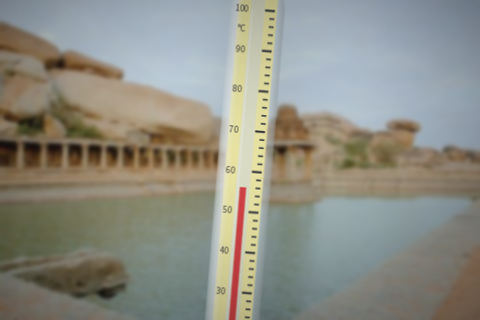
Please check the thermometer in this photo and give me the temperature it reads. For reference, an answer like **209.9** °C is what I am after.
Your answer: **56** °C
